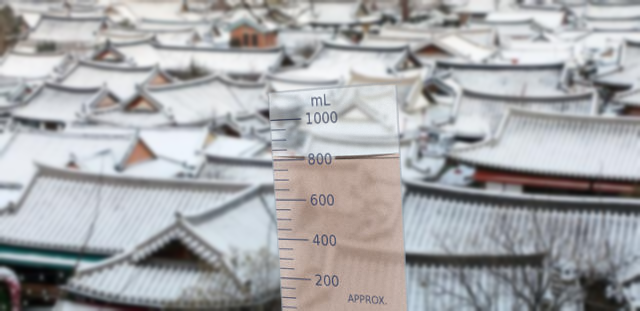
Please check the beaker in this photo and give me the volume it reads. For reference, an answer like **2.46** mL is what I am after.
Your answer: **800** mL
